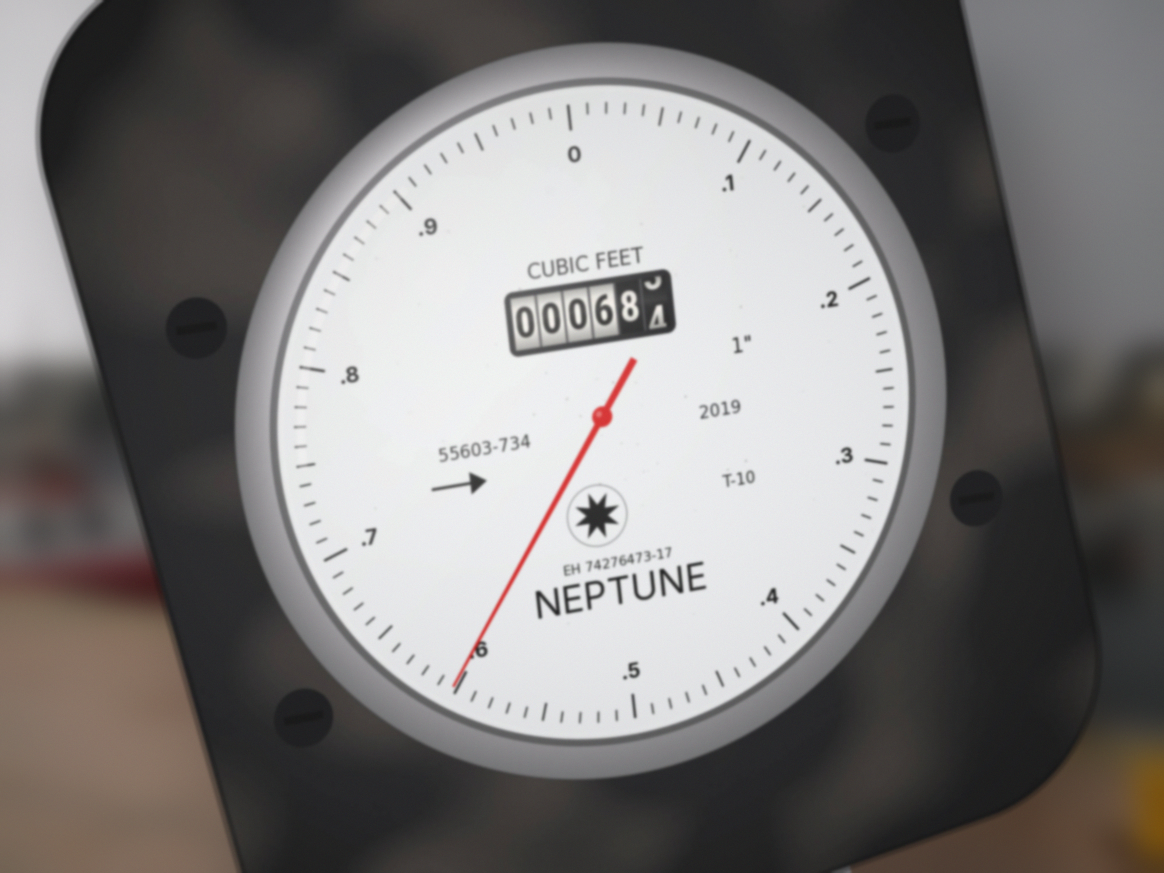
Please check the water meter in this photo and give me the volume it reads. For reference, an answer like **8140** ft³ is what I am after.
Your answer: **683.60** ft³
